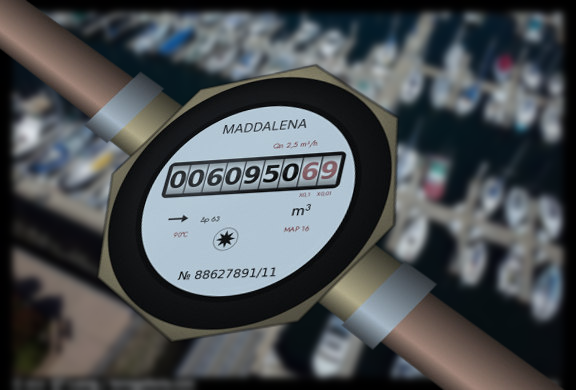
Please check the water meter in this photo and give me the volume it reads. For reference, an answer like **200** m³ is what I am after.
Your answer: **60950.69** m³
